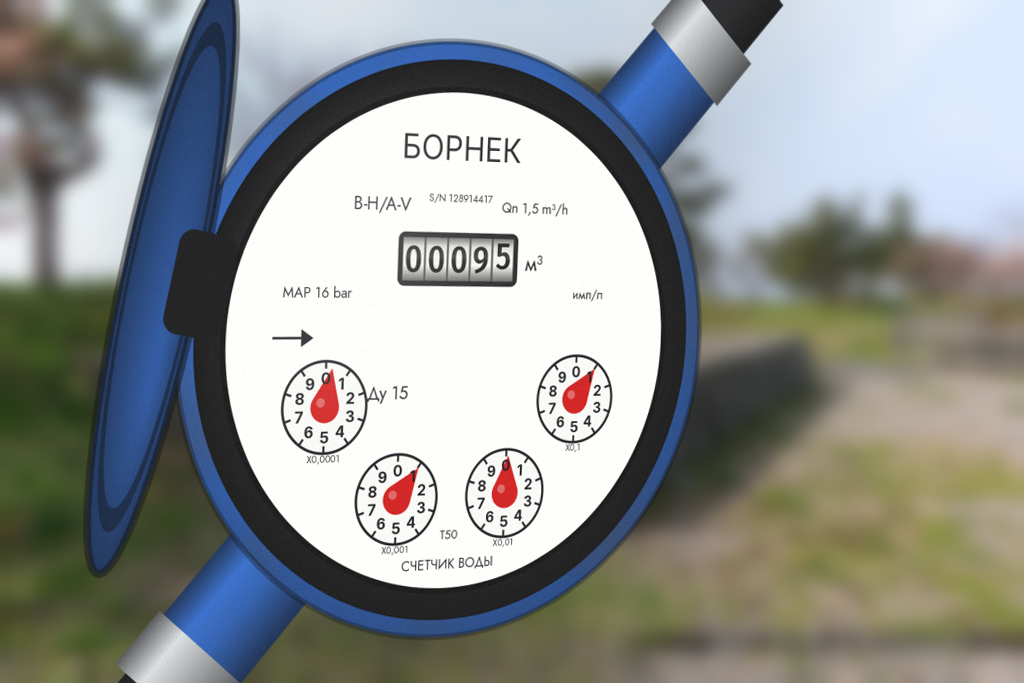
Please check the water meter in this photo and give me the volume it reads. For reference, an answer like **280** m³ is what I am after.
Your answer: **95.1010** m³
